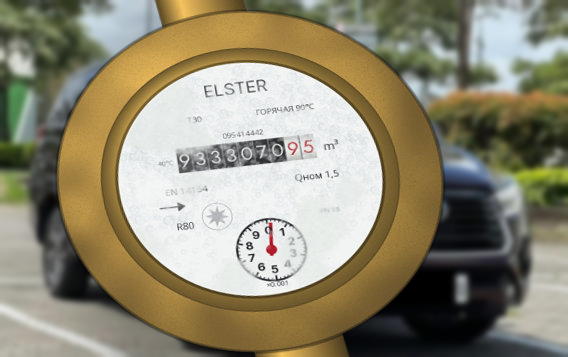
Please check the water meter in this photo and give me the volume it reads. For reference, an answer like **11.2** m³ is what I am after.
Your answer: **9333070.950** m³
